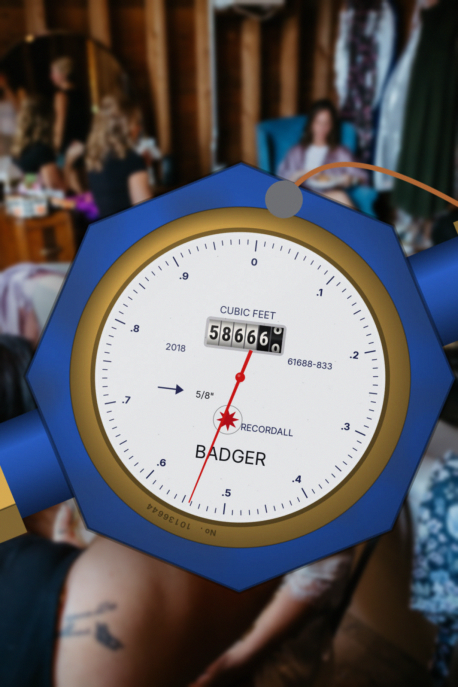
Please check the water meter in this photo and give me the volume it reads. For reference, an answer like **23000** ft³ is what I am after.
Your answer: **586668.54** ft³
